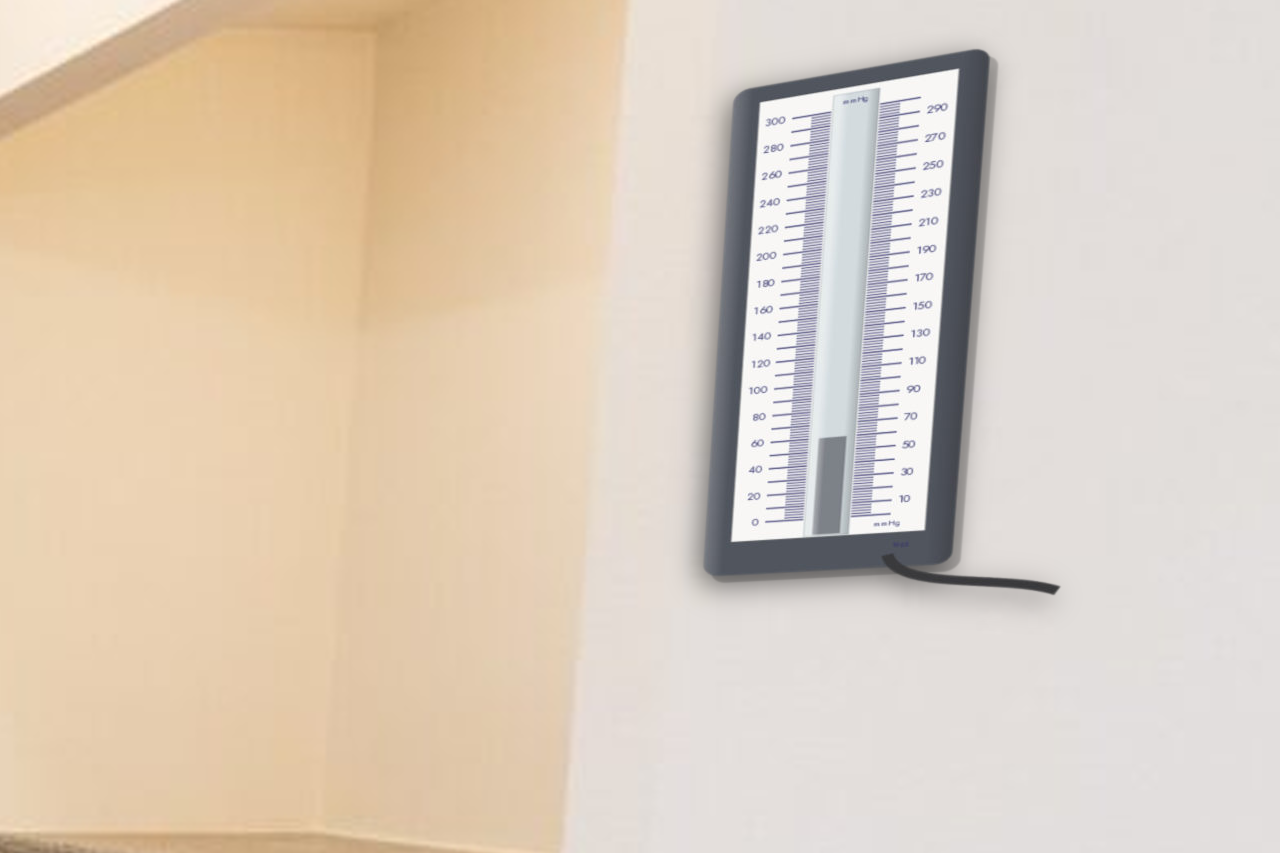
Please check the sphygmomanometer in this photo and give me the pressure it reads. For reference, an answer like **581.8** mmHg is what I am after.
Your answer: **60** mmHg
